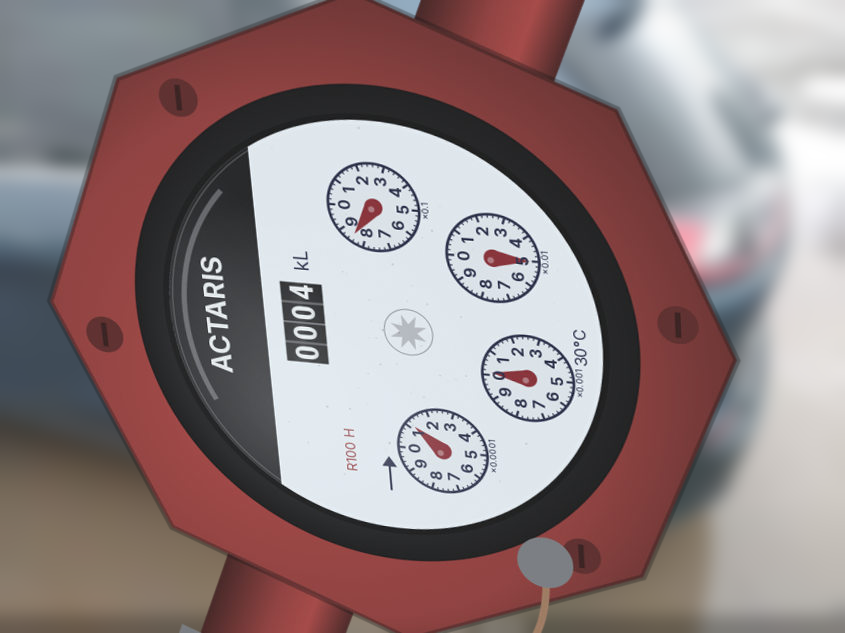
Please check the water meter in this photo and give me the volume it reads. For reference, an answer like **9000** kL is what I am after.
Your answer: **4.8501** kL
